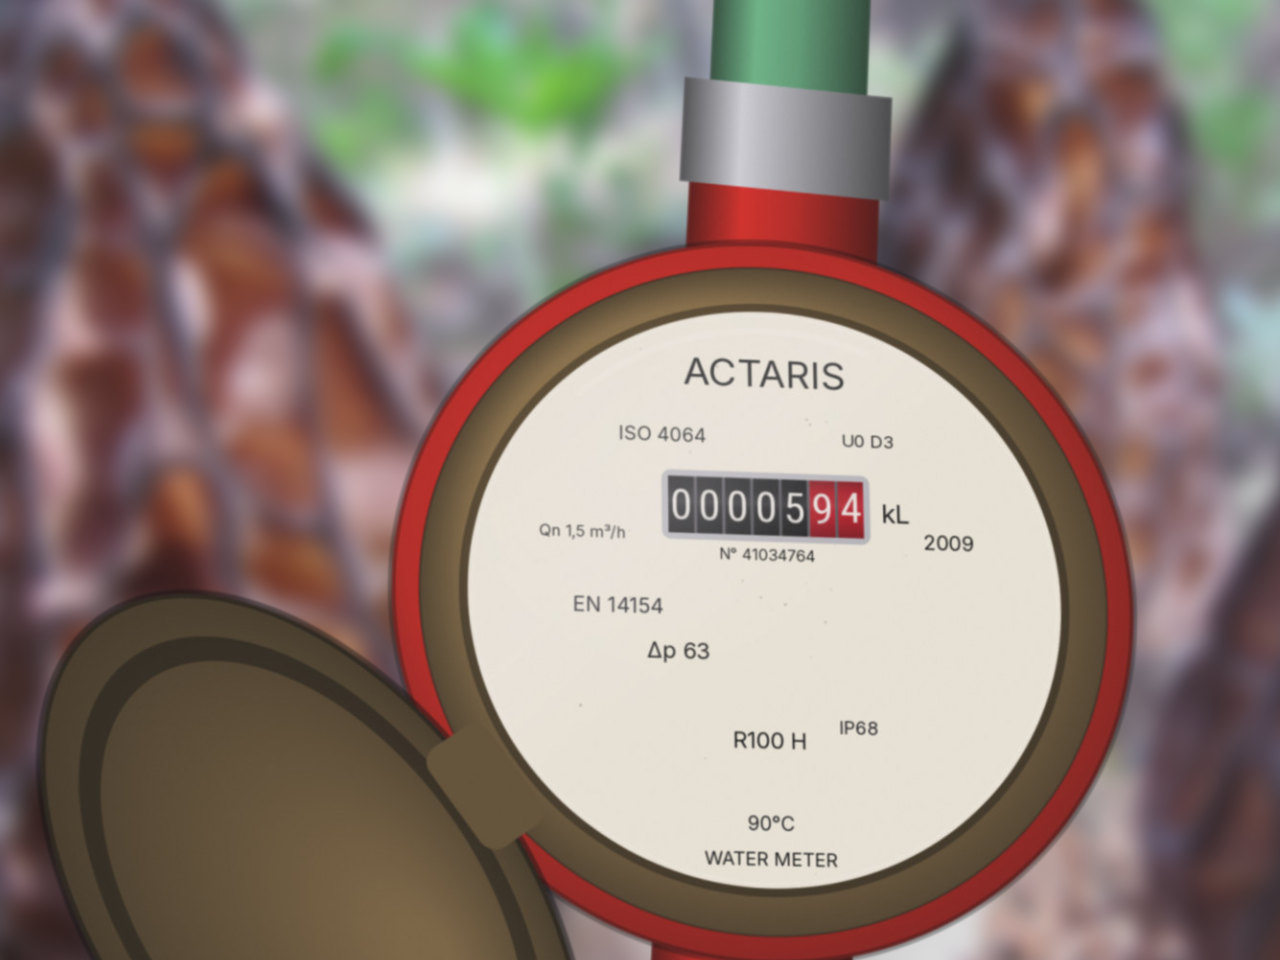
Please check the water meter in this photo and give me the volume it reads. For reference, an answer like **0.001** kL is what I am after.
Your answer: **5.94** kL
